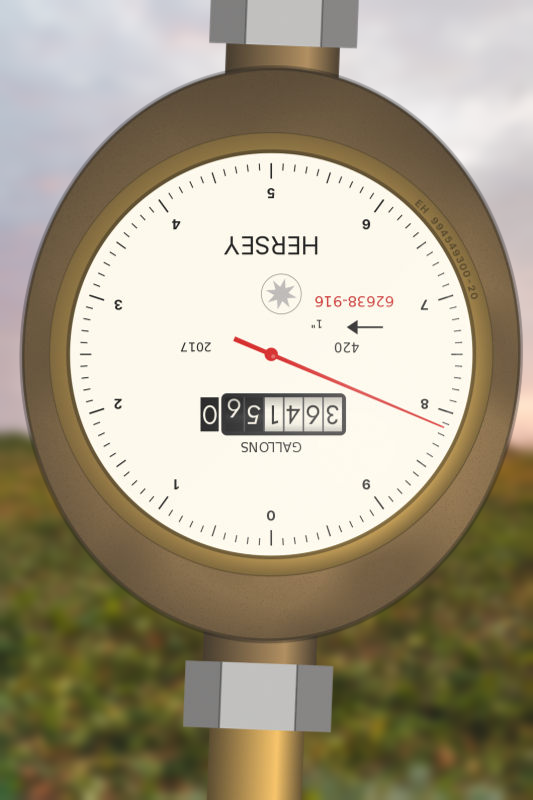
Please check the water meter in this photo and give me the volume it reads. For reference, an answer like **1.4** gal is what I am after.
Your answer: **3641558.1** gal
